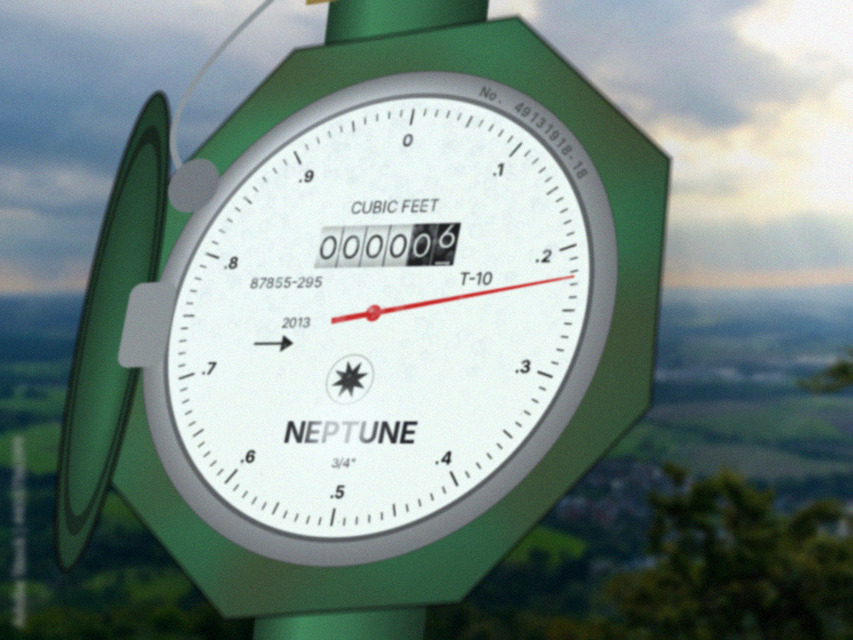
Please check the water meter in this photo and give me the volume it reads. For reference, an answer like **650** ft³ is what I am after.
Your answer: **6.22** ft³
